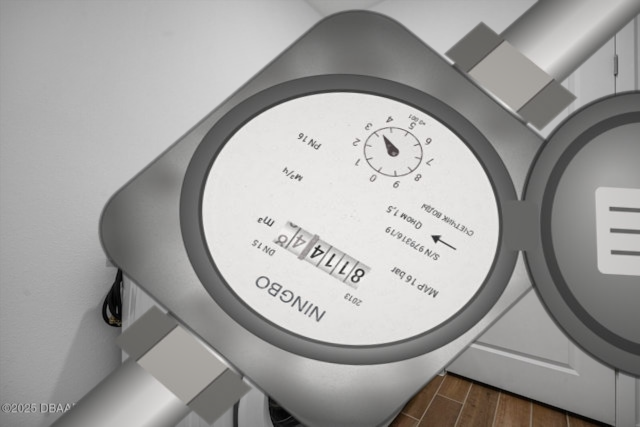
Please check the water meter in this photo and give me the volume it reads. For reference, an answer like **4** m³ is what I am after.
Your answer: **8114.483** m³
